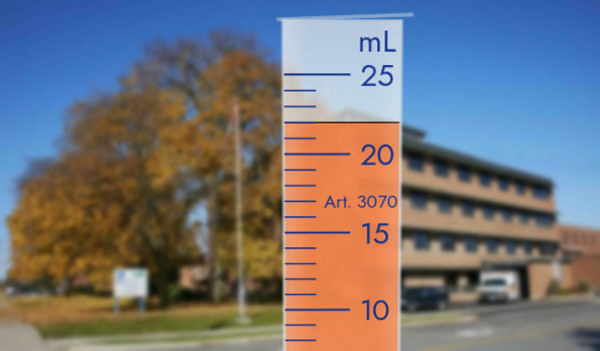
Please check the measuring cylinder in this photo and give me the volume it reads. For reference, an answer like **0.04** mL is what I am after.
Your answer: **22** mL
